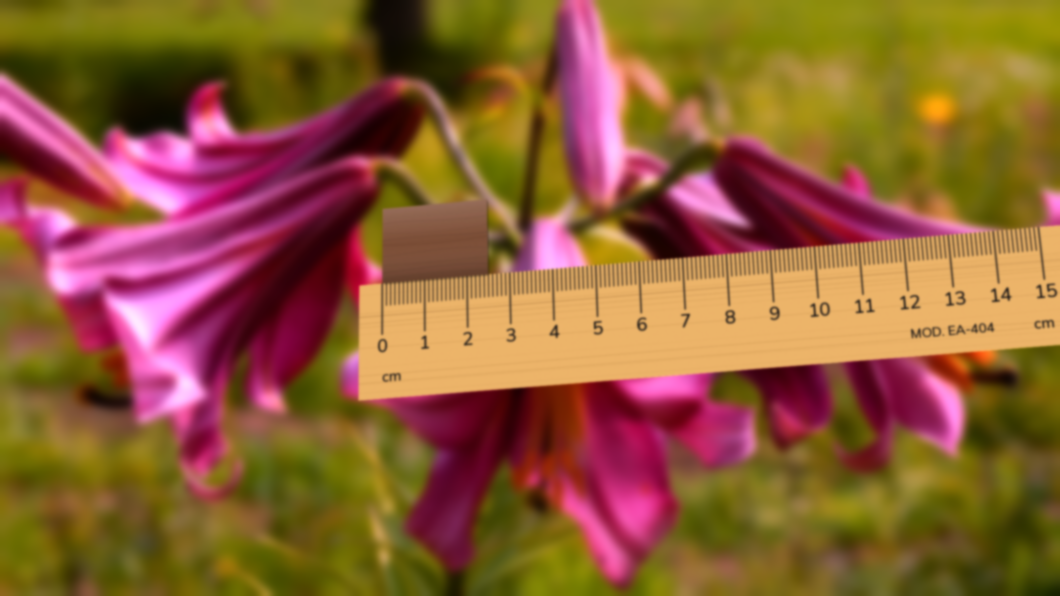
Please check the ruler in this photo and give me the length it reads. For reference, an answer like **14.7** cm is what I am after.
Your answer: **2.5** cm
